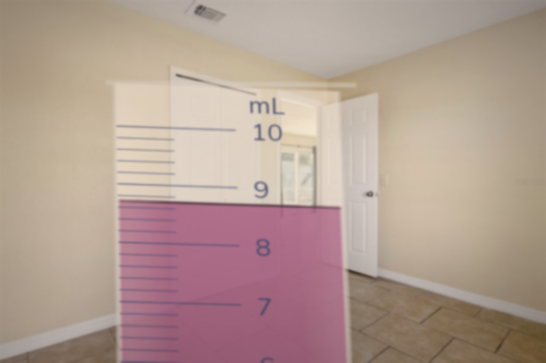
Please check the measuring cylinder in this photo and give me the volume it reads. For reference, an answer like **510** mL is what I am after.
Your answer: **8.7** mL
